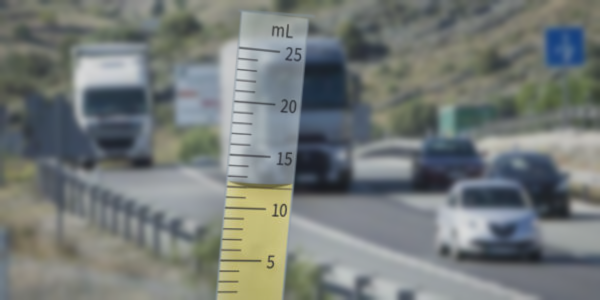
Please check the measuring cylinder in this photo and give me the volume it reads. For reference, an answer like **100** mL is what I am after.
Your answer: **12** mL
